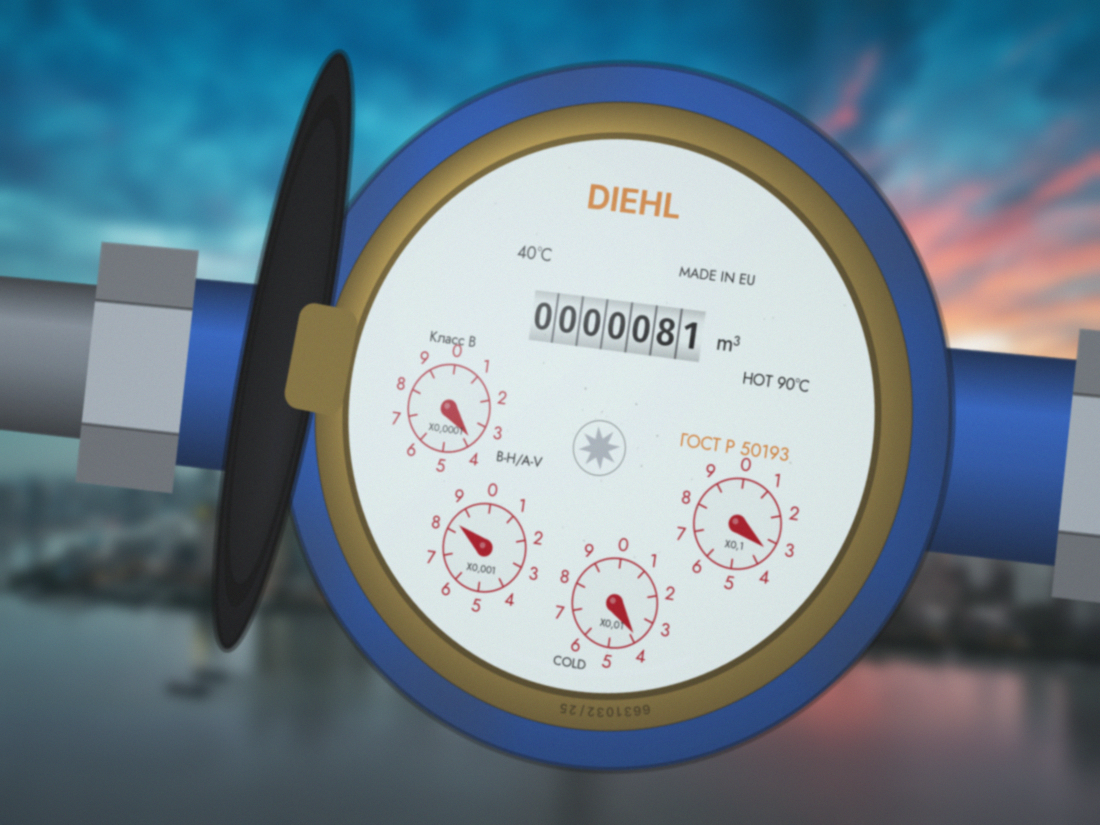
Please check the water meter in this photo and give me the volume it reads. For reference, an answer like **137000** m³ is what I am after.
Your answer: **81.3383** m³
